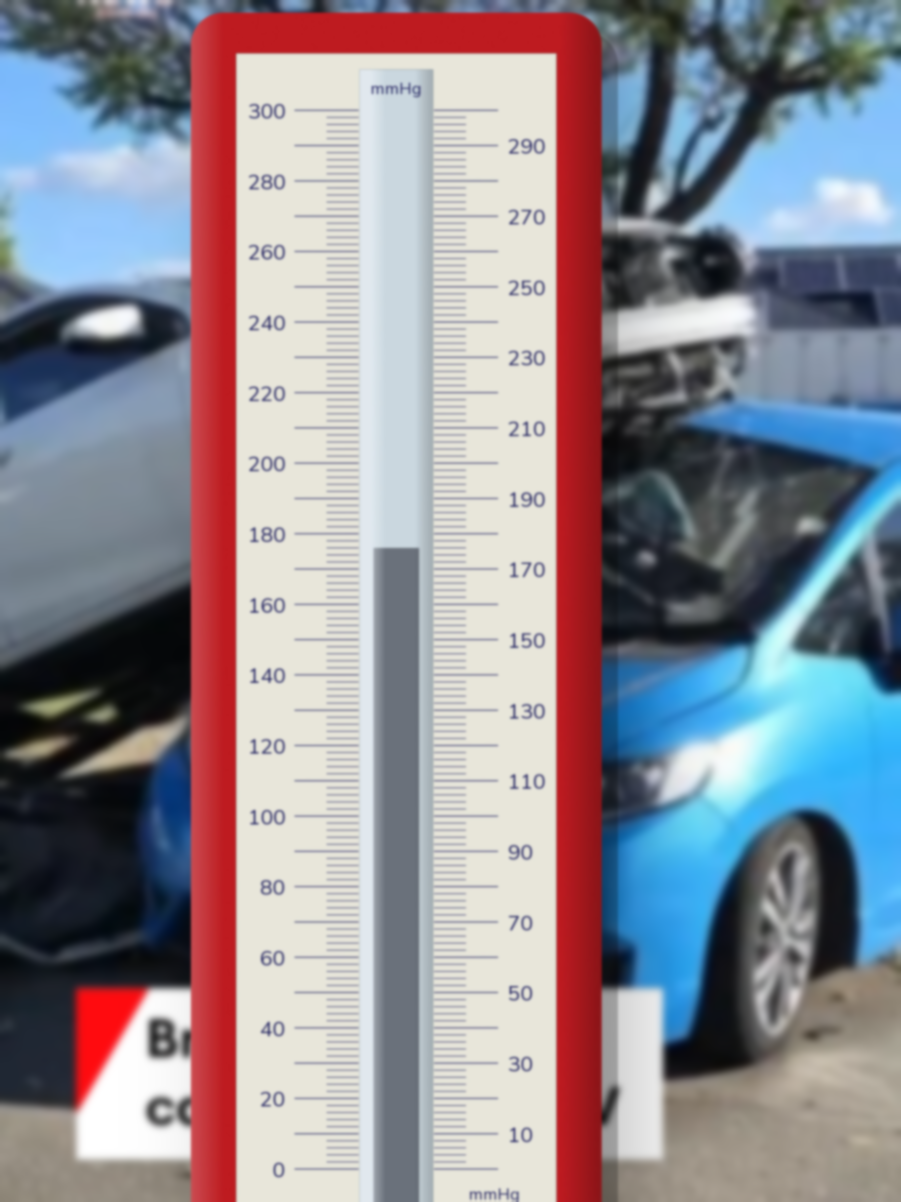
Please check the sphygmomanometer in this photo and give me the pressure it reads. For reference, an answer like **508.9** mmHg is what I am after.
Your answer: **176** mmHg
